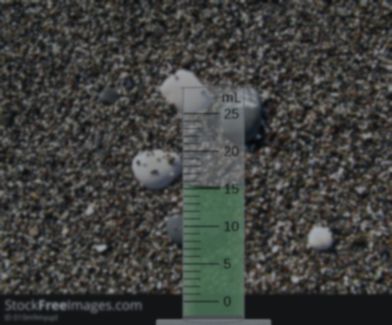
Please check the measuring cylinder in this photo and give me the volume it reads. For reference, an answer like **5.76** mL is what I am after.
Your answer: **15** mL
